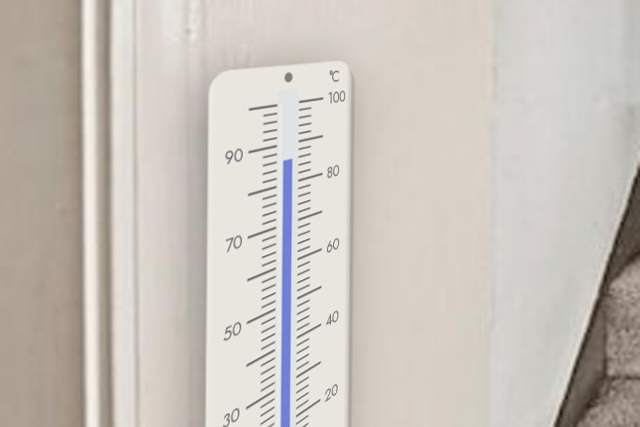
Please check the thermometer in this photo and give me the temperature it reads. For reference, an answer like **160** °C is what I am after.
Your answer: **86** °C
